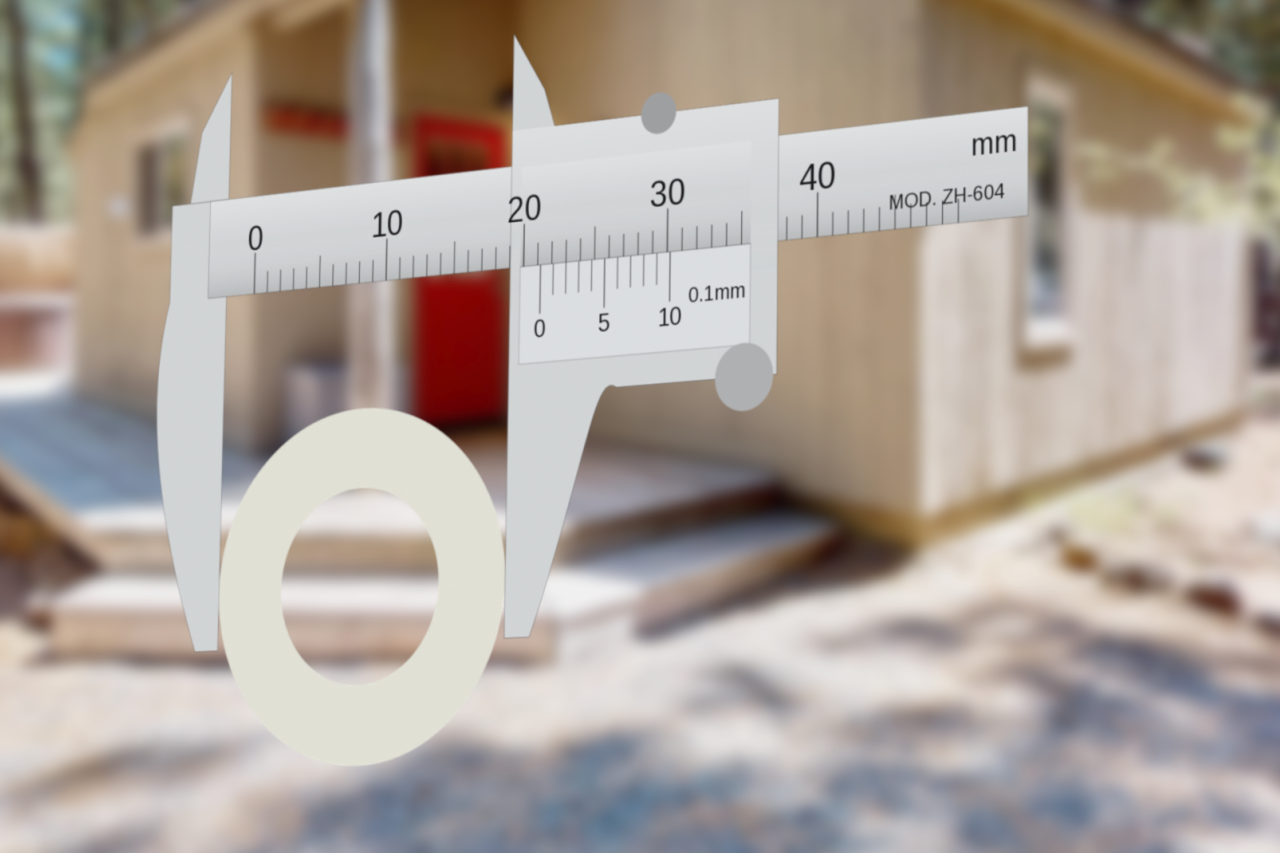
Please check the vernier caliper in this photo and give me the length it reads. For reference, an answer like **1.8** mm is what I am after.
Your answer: **21.2** mm
